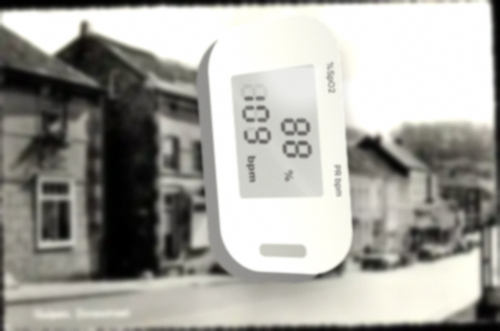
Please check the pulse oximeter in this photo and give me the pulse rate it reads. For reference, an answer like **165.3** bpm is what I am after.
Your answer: **109** bpm
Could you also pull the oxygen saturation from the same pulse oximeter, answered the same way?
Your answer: **88** %
